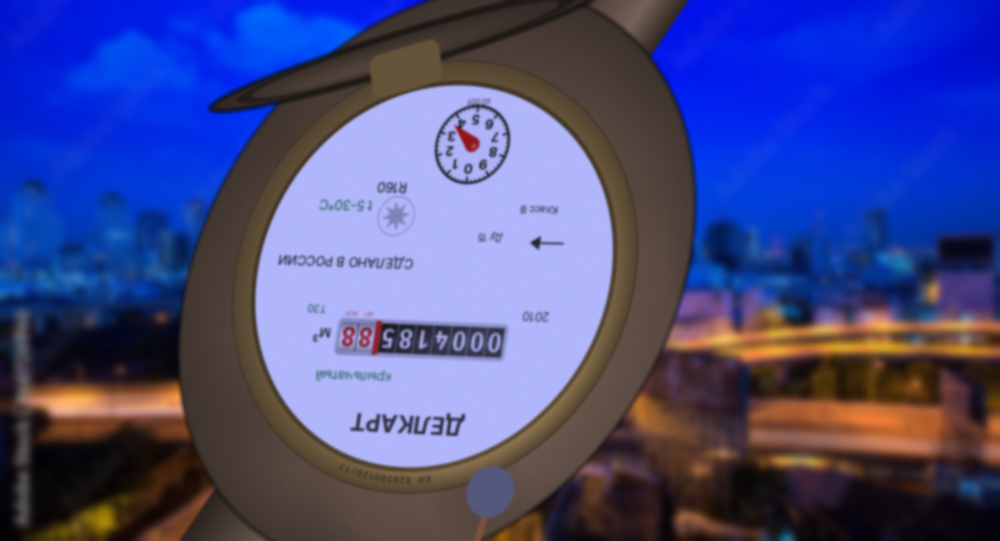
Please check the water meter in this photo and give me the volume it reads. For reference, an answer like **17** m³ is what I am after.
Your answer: **4185.883** m³
